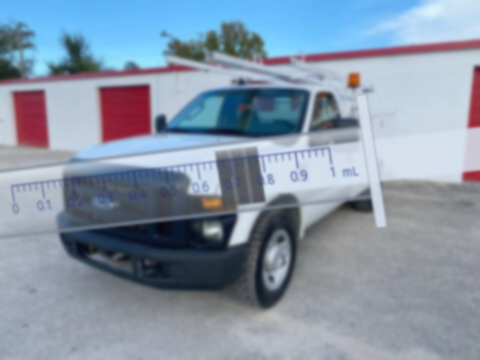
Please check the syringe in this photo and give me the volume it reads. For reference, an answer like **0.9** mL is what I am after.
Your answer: **0.66** mL
